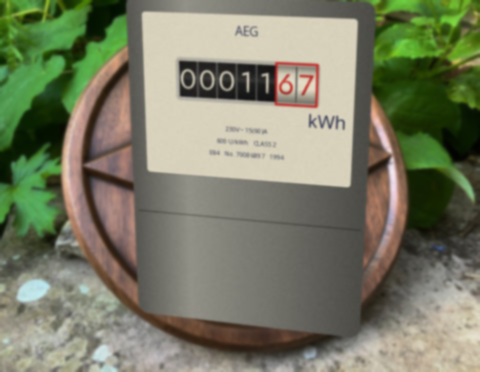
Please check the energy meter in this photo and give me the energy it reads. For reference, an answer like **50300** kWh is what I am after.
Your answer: **11.67** kWh
